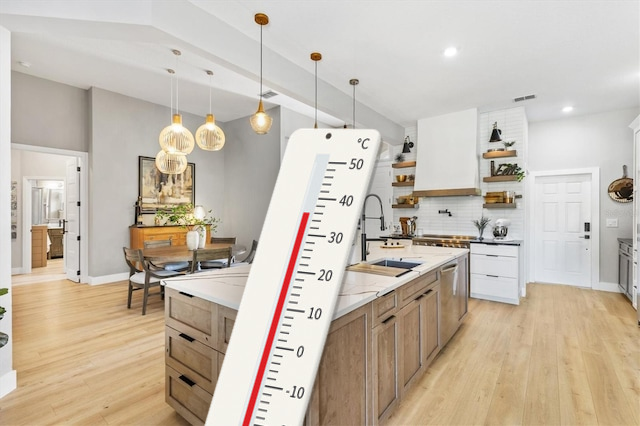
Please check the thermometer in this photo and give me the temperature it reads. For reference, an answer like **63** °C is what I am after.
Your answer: **36** °C
